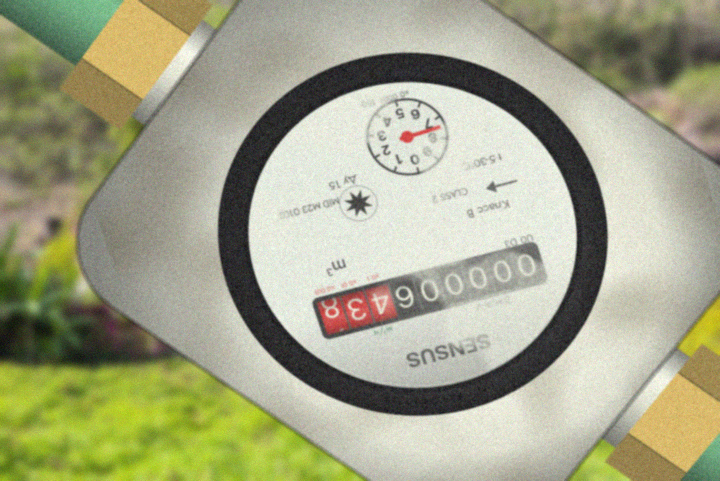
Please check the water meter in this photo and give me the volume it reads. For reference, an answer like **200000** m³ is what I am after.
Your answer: **6.4377** m³
